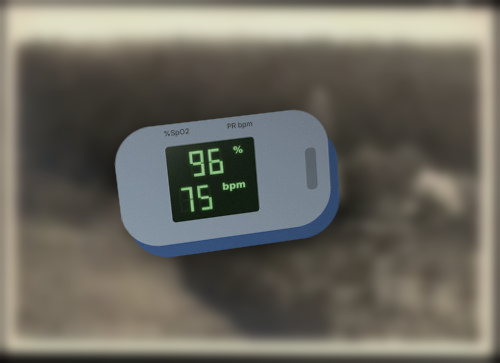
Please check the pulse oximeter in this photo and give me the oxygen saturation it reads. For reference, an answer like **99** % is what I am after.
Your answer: **96** %
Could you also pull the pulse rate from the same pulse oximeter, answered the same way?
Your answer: **75** bpm
